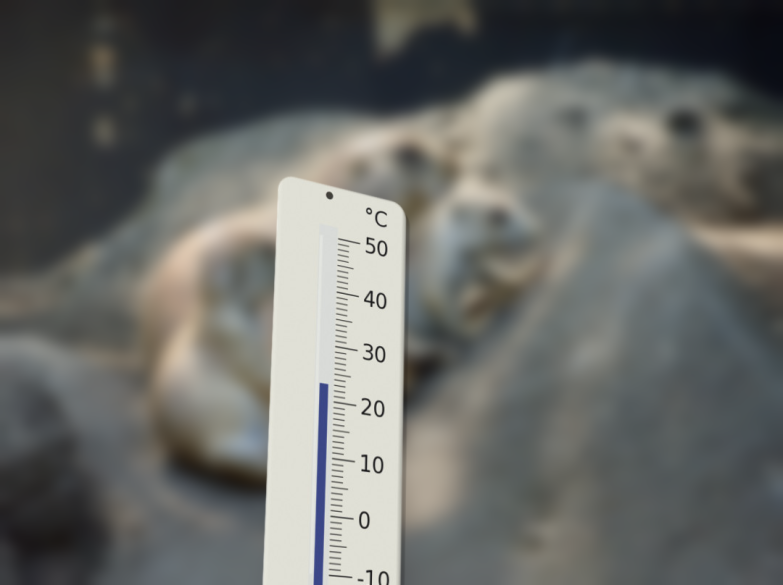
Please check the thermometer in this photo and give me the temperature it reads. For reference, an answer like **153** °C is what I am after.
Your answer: **23** °C
